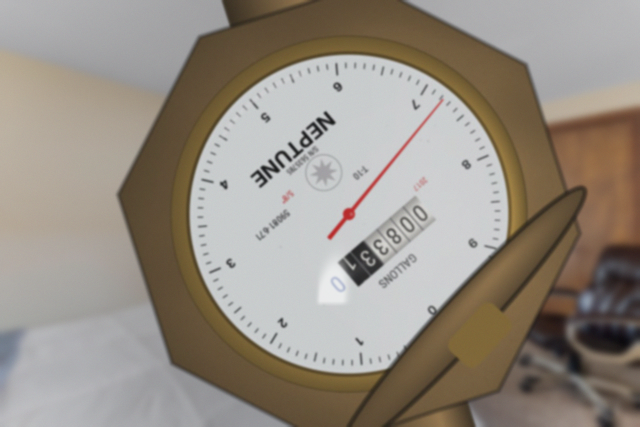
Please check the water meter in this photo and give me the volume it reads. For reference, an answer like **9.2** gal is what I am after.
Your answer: **83307.2** gal
